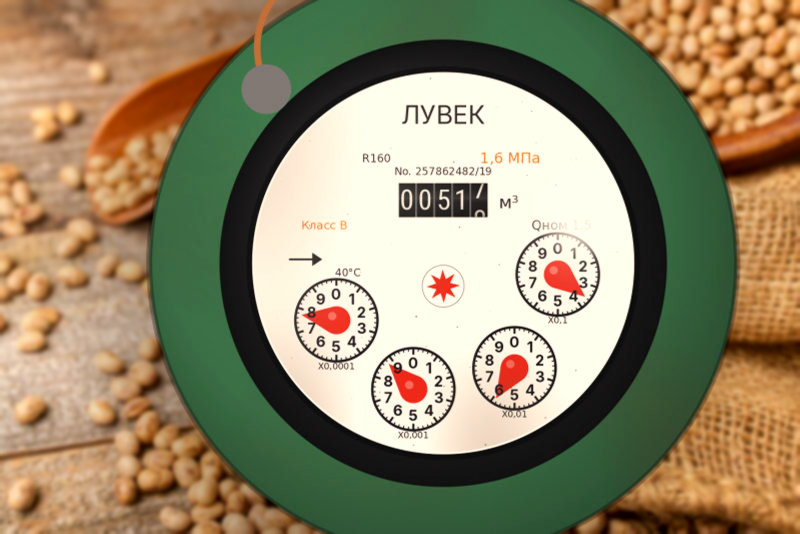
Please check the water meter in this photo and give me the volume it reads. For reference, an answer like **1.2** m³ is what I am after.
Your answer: **517.3587** m³
